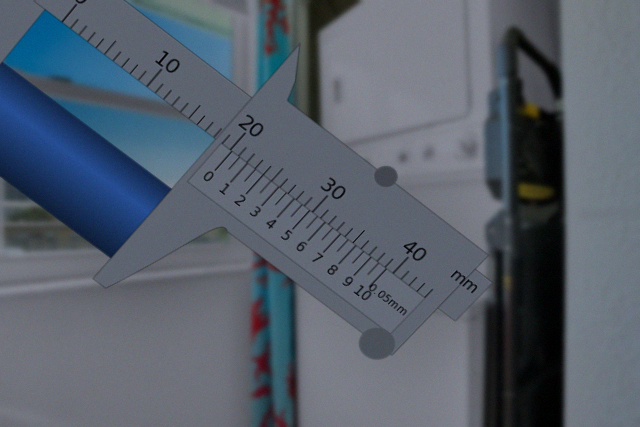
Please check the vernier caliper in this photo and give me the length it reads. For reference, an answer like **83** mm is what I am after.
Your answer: **20.2** mm
